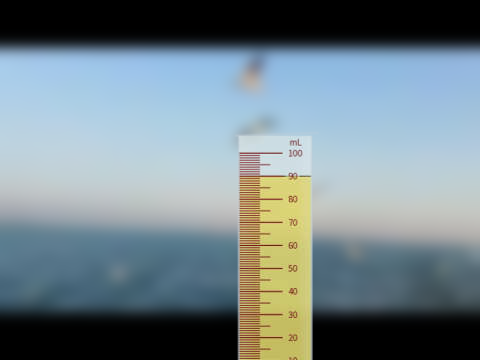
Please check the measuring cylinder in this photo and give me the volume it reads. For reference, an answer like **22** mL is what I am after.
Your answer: **90** mL
